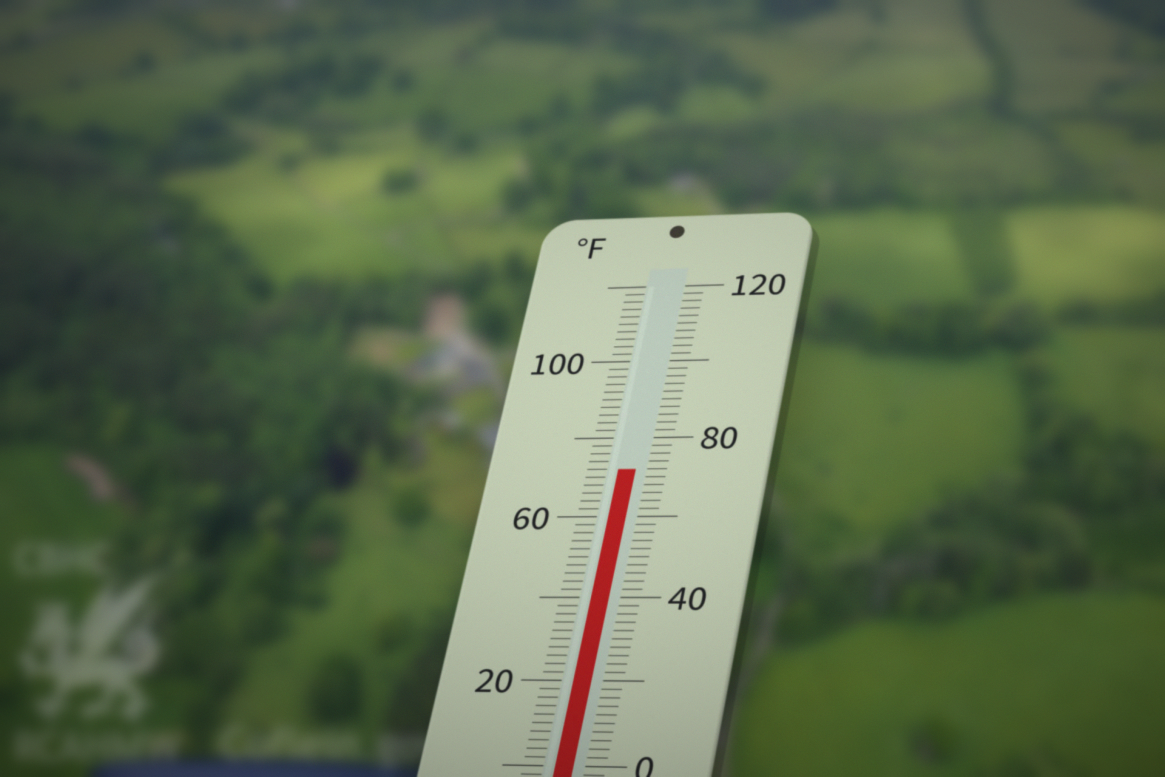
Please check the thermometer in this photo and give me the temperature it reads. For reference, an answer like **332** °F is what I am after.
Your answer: **72** °F
